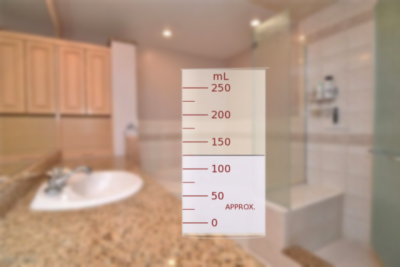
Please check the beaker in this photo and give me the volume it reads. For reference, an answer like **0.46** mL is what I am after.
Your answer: **125** mL
